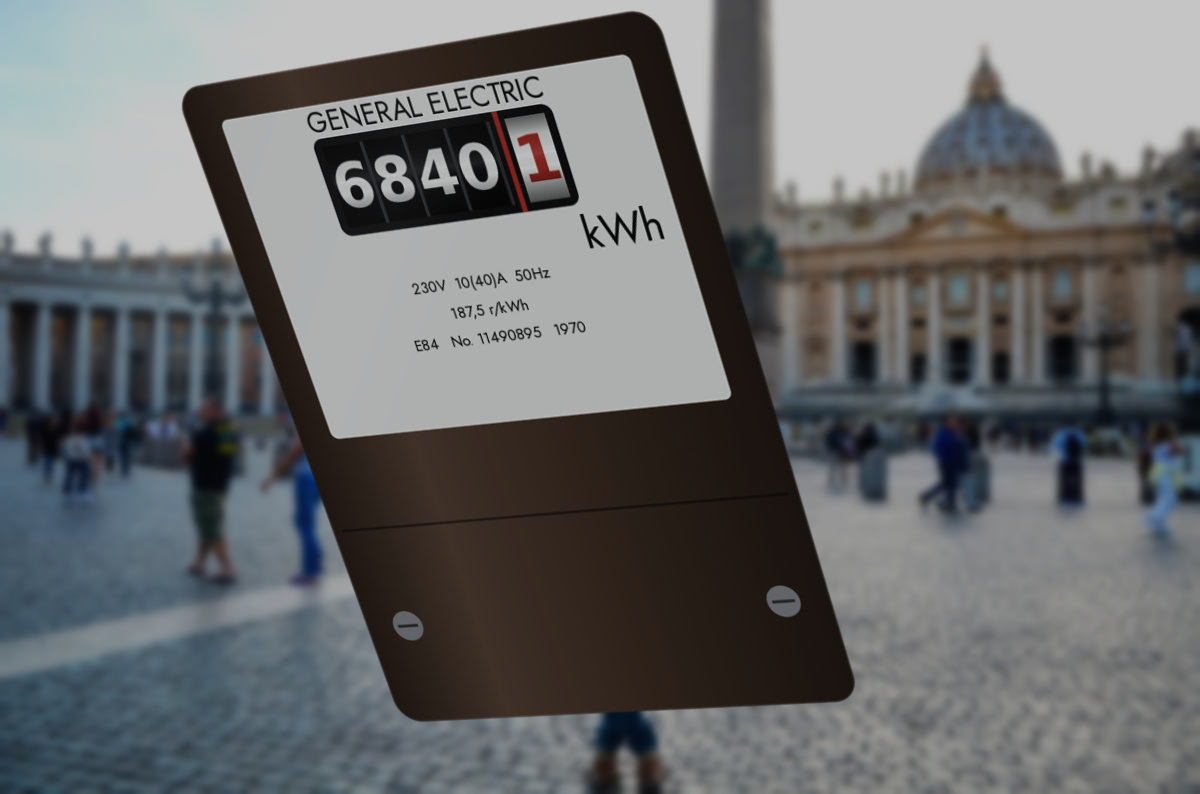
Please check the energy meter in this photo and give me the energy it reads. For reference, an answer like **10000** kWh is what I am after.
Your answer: **6840.1** kWh
